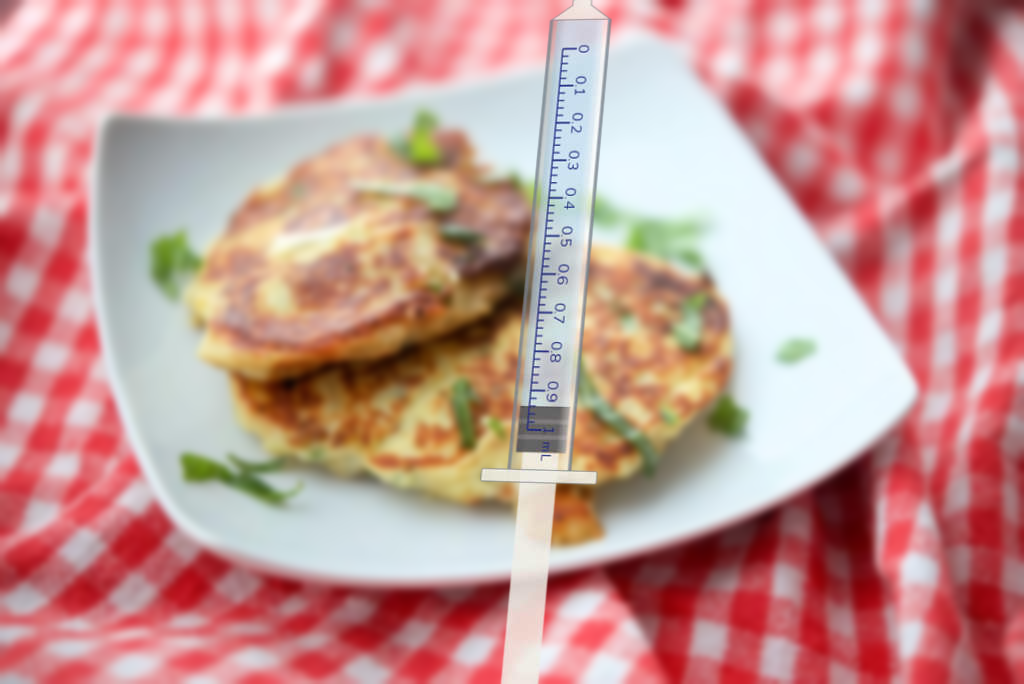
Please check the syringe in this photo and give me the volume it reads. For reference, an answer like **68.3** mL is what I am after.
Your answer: **0.94** mL
